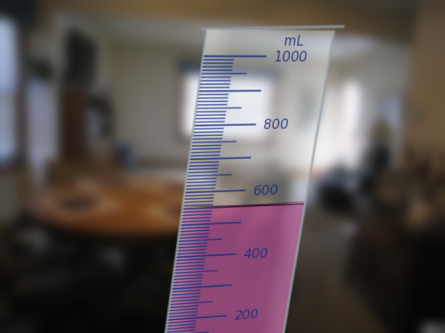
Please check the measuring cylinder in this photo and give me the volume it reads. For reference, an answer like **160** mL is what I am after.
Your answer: **550** mL
